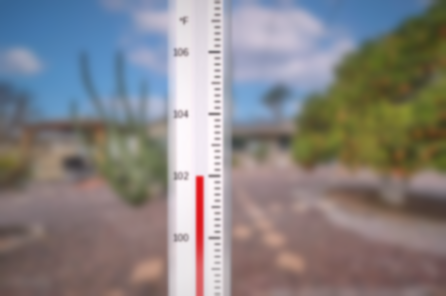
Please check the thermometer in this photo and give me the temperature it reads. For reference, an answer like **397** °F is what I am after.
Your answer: **102** °F
